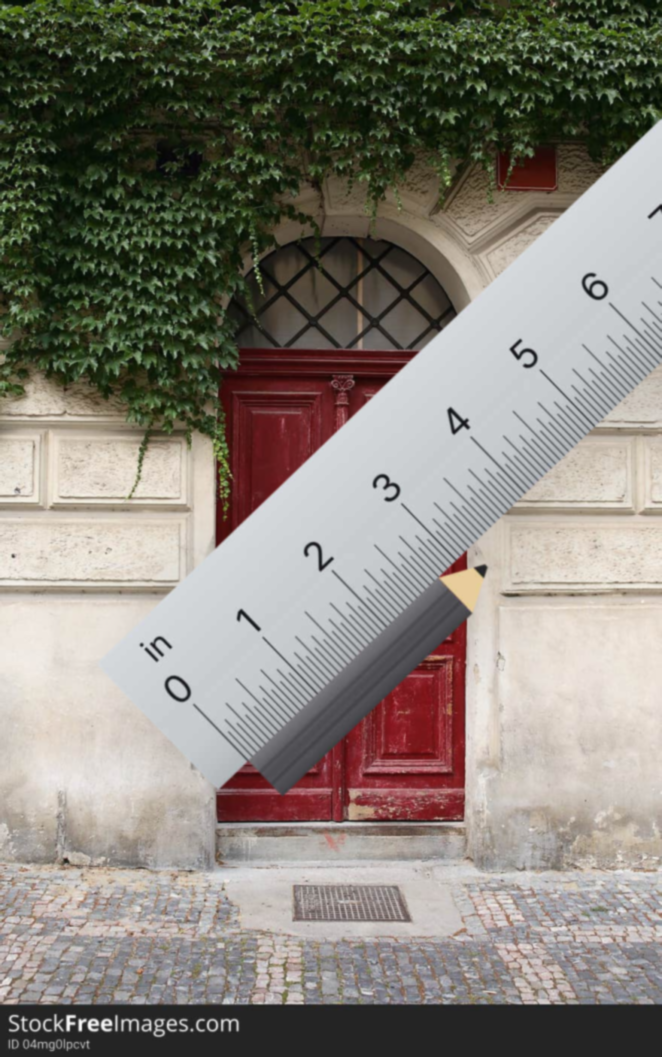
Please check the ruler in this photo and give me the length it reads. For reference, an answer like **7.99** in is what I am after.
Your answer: **3.1875** in
